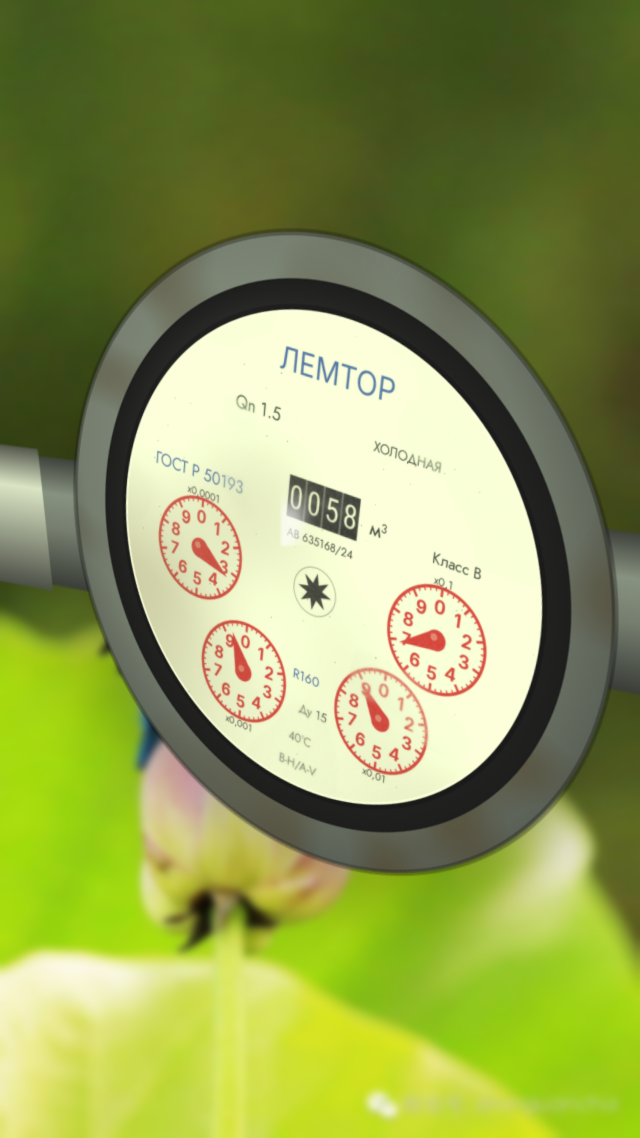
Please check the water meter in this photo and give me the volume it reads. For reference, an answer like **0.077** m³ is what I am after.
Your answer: **58.6893** m³
